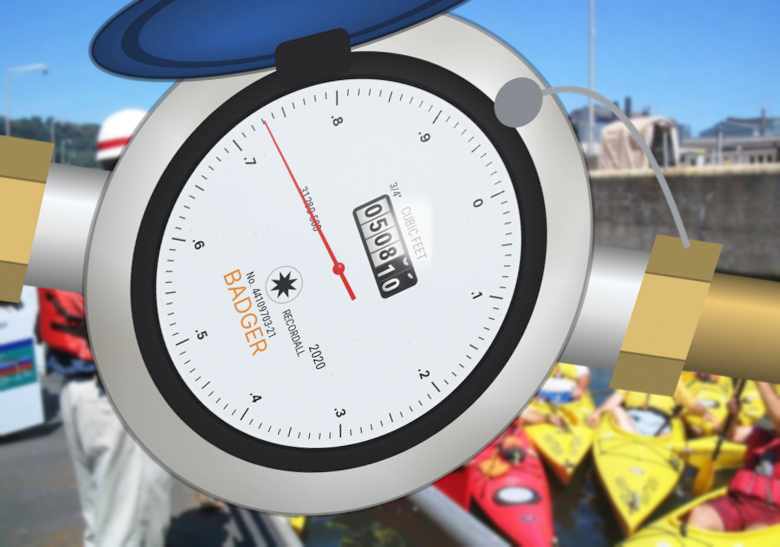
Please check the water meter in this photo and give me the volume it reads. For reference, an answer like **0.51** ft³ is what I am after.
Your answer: **50809.73** ft³
